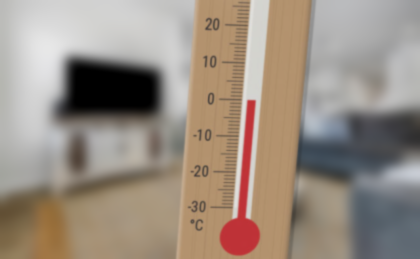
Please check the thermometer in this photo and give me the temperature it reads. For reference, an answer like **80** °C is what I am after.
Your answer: **0** °C
